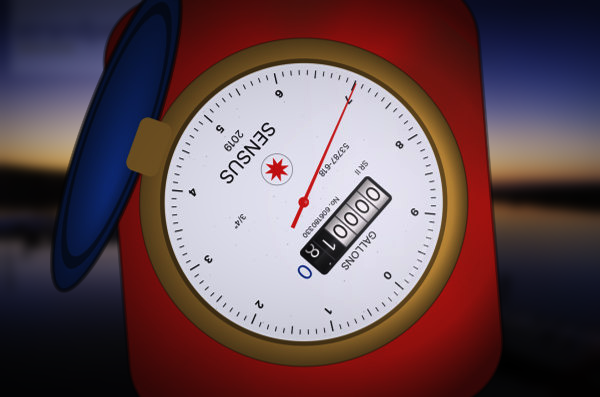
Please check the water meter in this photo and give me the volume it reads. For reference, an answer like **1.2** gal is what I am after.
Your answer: **177.0** gal
